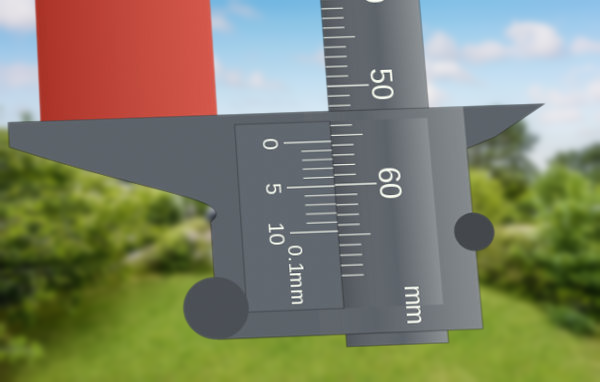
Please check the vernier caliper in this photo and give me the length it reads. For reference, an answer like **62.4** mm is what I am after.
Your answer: **55.6** mm
